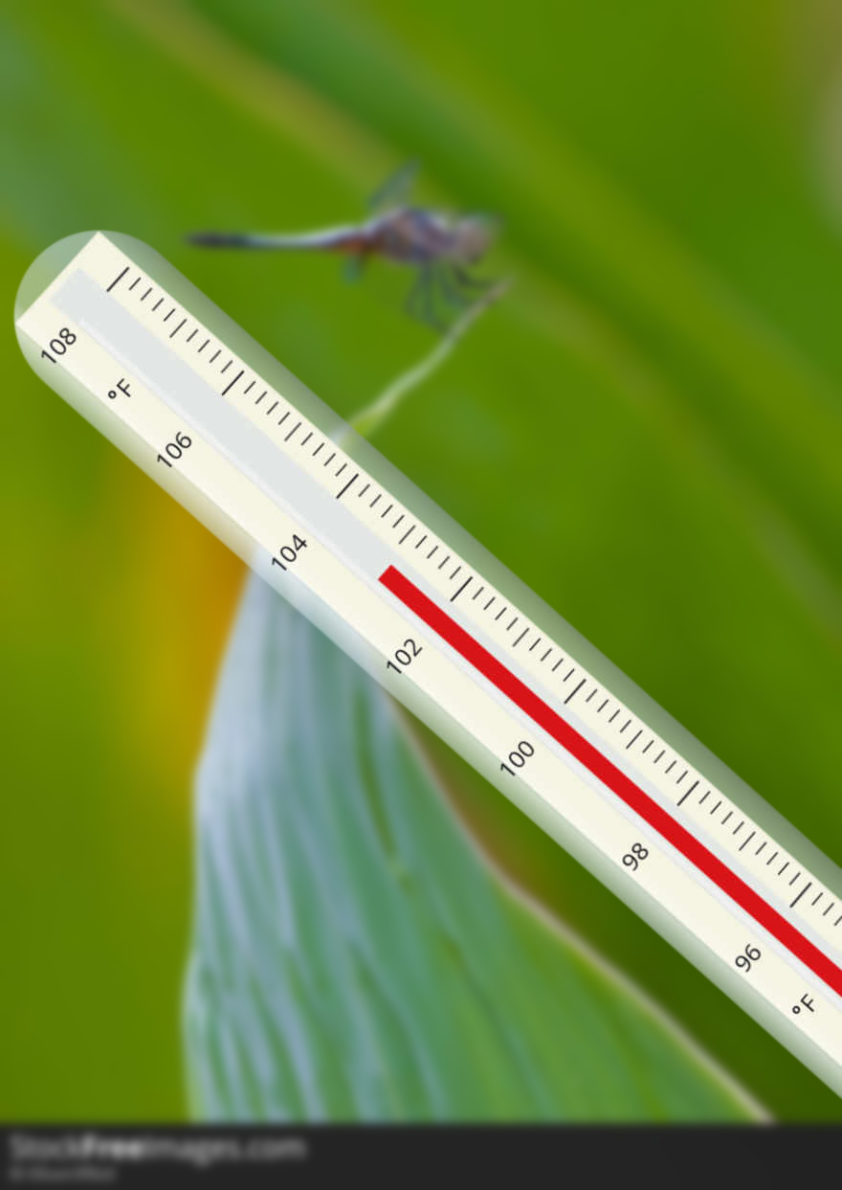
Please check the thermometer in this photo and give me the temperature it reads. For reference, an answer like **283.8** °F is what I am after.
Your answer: **102.9** °F
